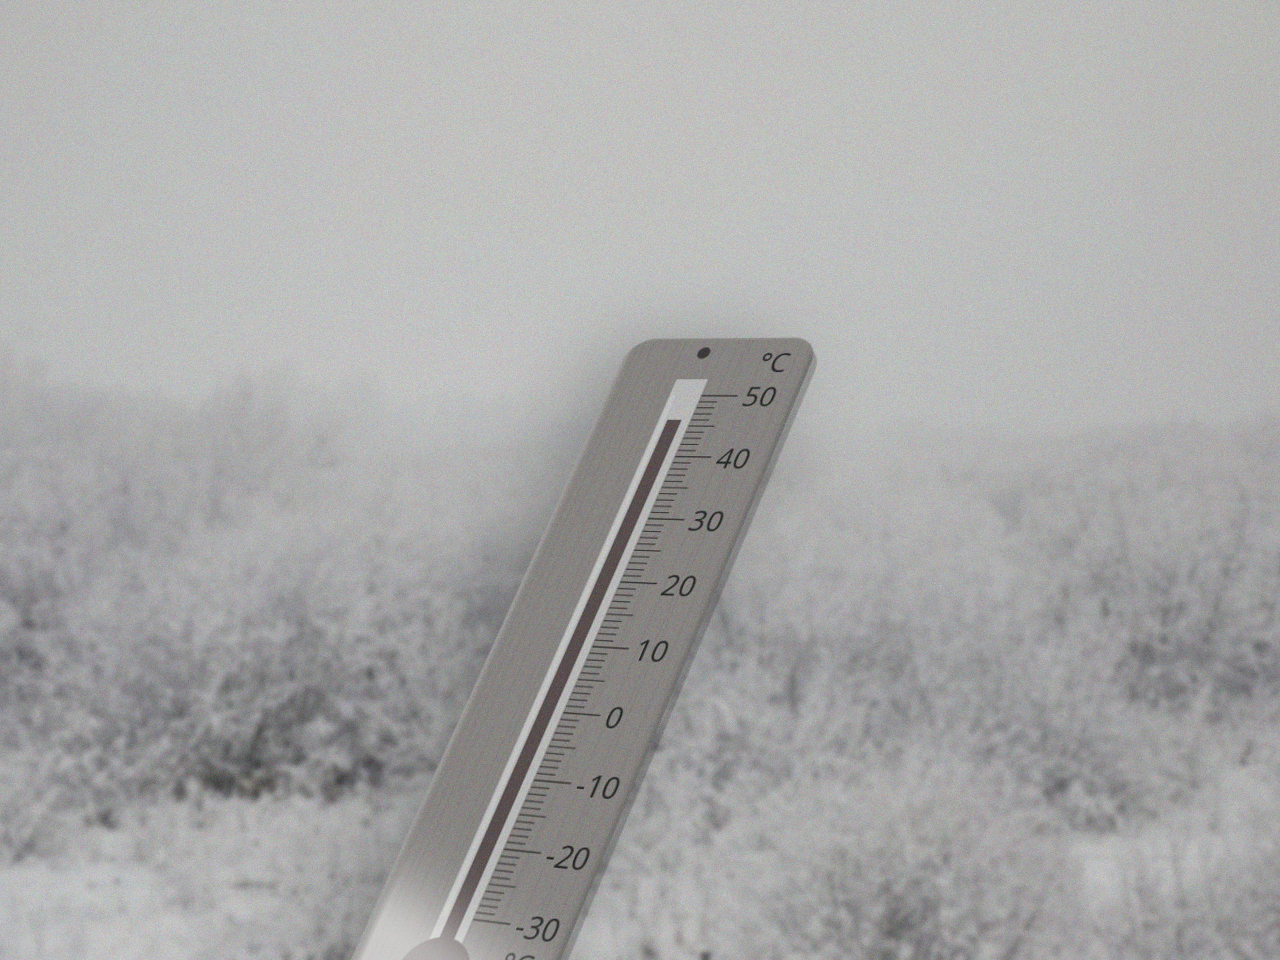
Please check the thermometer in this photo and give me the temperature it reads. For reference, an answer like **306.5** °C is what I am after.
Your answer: **46** °C
